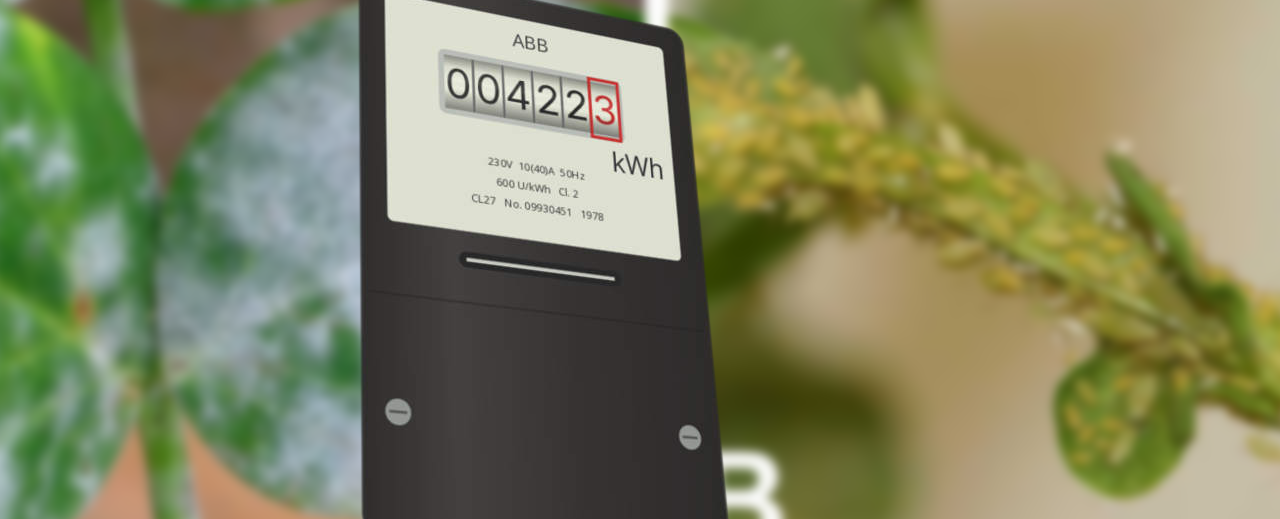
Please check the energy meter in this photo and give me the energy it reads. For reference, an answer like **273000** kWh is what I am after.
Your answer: **422.3** kWh
